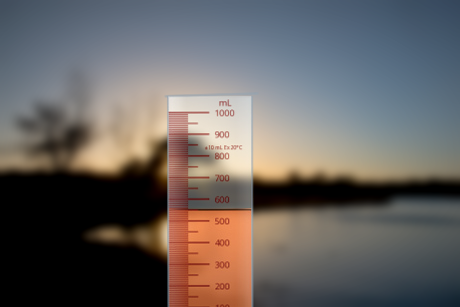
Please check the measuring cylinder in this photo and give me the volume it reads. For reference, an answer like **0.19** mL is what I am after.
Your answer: **550** mL
